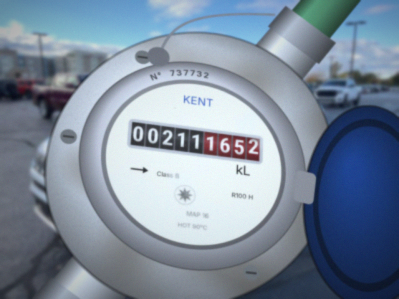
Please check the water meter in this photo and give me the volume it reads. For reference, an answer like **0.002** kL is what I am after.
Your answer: **211.1652** kL
